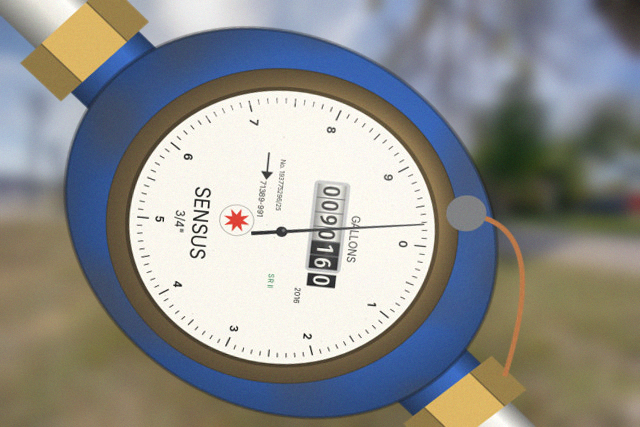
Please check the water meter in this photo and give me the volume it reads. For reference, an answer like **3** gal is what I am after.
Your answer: **90159.7** gal
